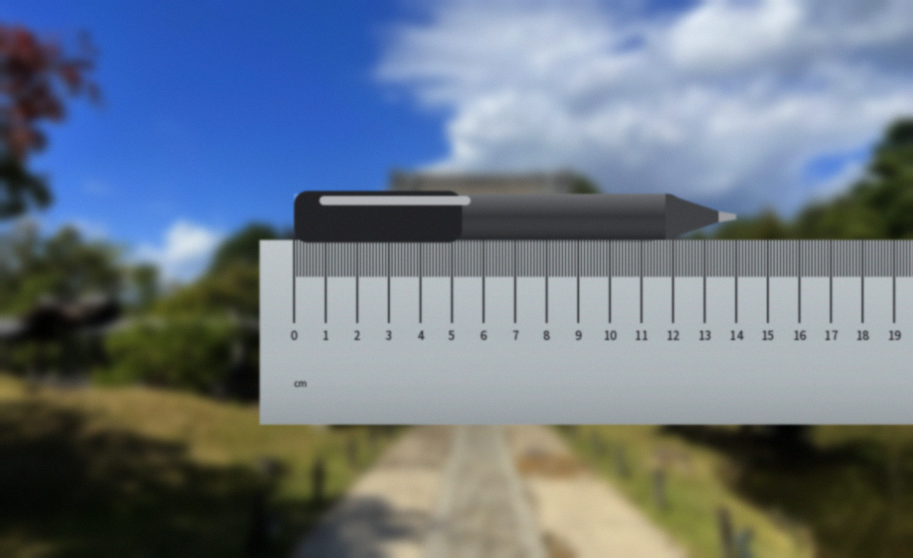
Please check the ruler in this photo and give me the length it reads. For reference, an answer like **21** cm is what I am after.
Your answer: **14** cm
